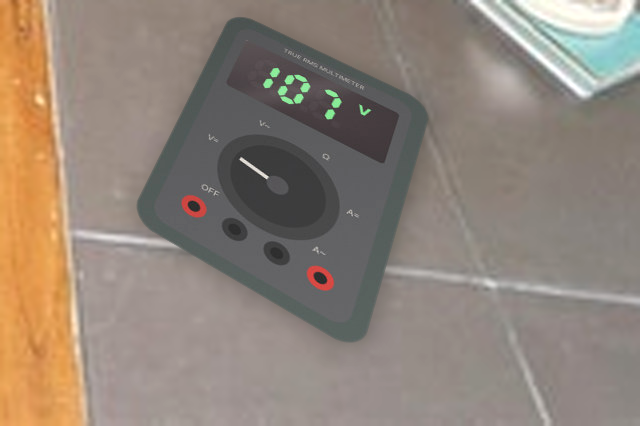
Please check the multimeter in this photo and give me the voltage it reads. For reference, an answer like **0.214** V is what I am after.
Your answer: **107** V
